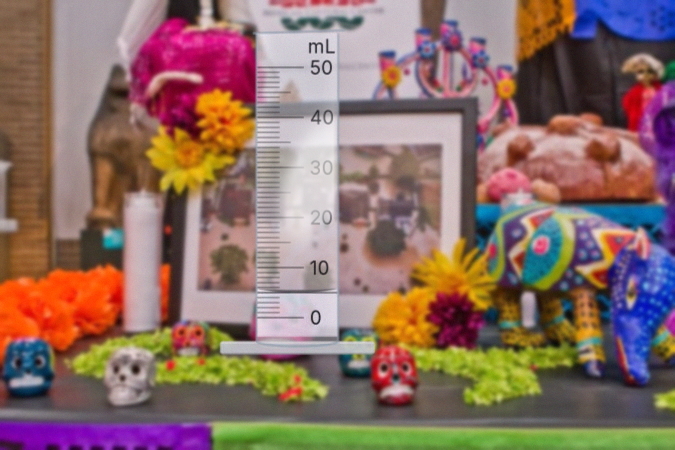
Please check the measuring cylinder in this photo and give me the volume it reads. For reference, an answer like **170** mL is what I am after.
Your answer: **5** mL
